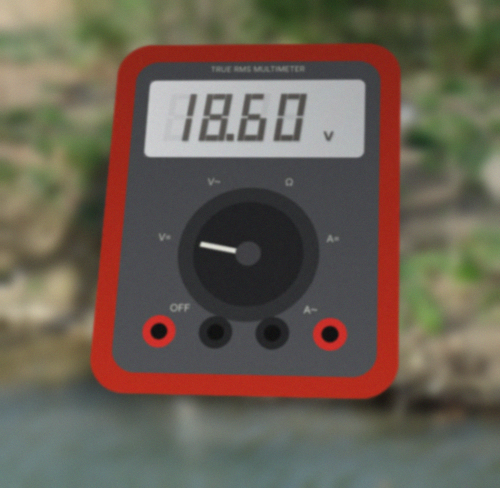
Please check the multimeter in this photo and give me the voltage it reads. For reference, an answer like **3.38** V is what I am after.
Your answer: **18.60** V
